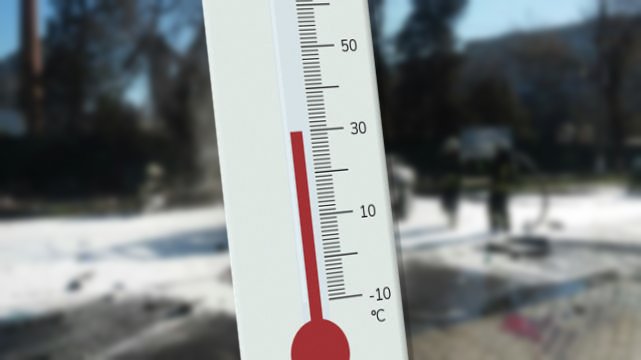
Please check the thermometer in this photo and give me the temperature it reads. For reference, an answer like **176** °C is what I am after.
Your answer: **30** °C
